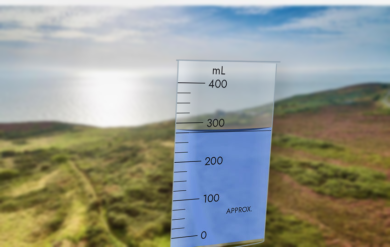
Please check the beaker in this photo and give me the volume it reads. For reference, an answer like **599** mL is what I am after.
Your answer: **275** mL
